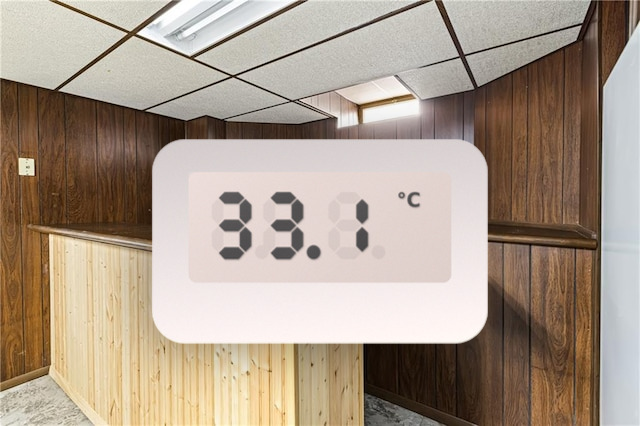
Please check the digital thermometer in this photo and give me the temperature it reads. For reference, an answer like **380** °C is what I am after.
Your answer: **33.1** °C
